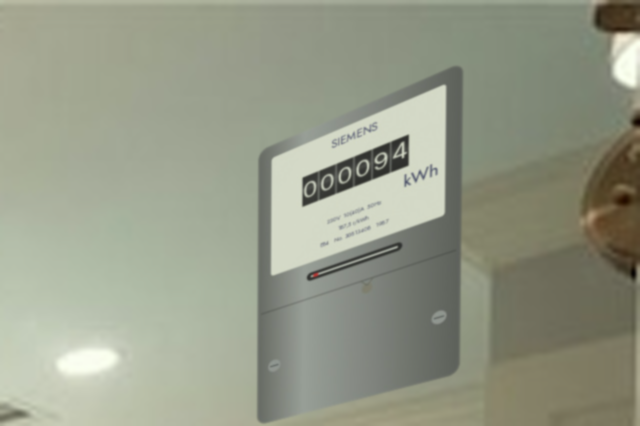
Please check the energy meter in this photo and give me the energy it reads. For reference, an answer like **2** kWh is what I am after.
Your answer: **94** kWh
